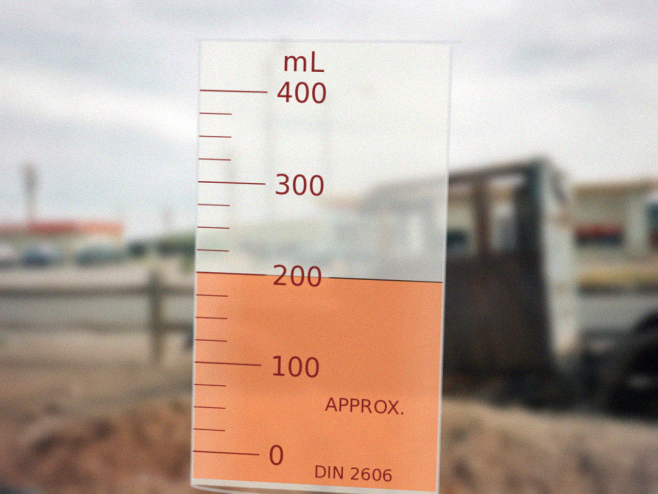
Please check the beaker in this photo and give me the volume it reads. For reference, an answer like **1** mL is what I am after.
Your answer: **200** mL
